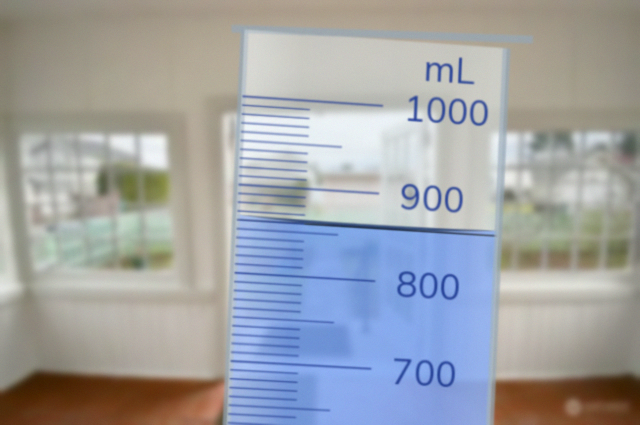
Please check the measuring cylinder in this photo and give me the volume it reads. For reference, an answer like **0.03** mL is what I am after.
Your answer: **860** mL
